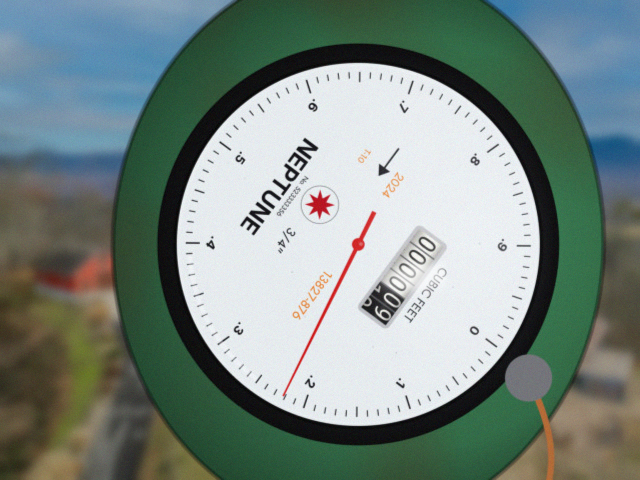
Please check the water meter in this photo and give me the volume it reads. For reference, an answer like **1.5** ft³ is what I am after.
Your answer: **9.22** ft³
